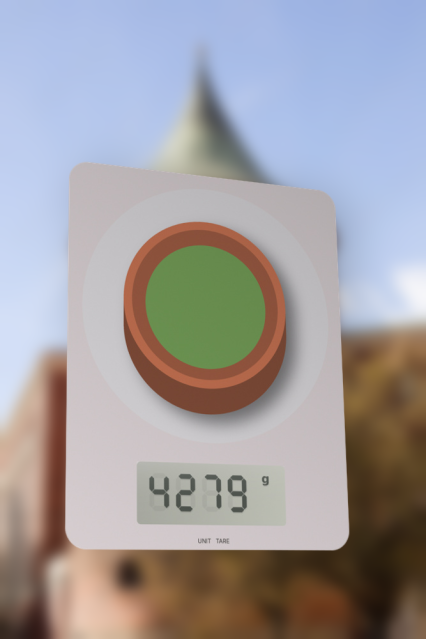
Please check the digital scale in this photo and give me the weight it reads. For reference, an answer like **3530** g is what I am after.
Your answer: **4279** g
